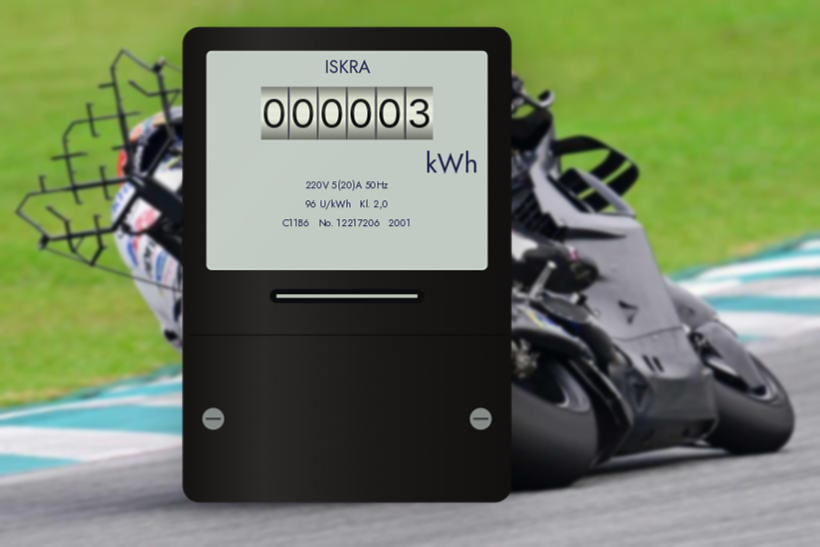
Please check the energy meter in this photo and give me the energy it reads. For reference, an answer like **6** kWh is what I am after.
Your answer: **3** kWh
